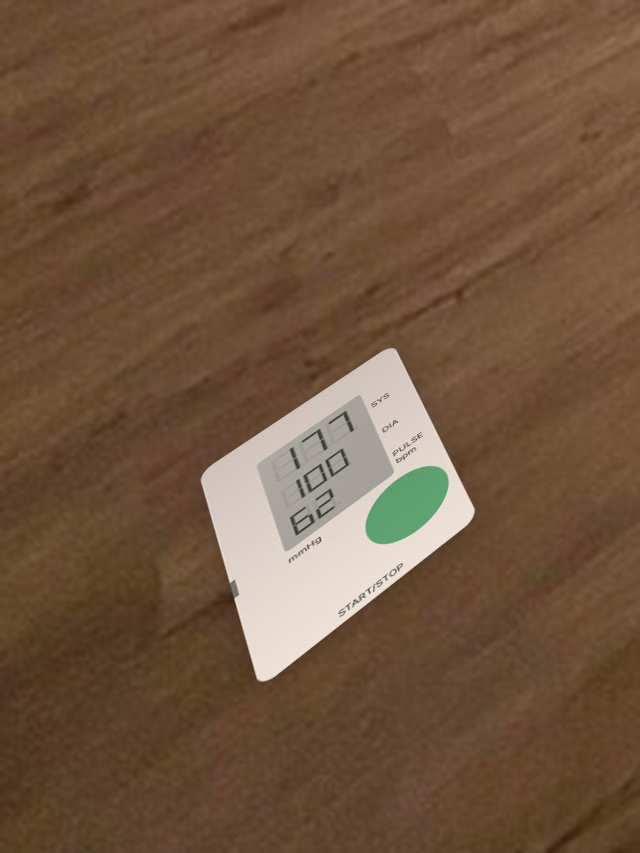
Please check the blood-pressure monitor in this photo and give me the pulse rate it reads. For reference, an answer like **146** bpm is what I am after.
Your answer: **62** bpm
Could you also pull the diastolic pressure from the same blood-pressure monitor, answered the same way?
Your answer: **100** mmHg
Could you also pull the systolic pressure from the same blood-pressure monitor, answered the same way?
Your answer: **177** mmHg
